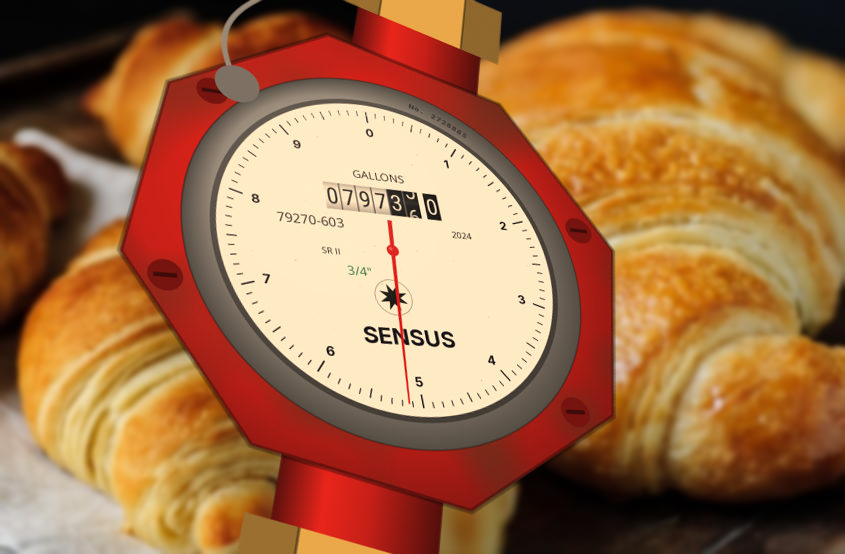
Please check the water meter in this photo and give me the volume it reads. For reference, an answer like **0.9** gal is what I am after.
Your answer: **797355.1** gal
